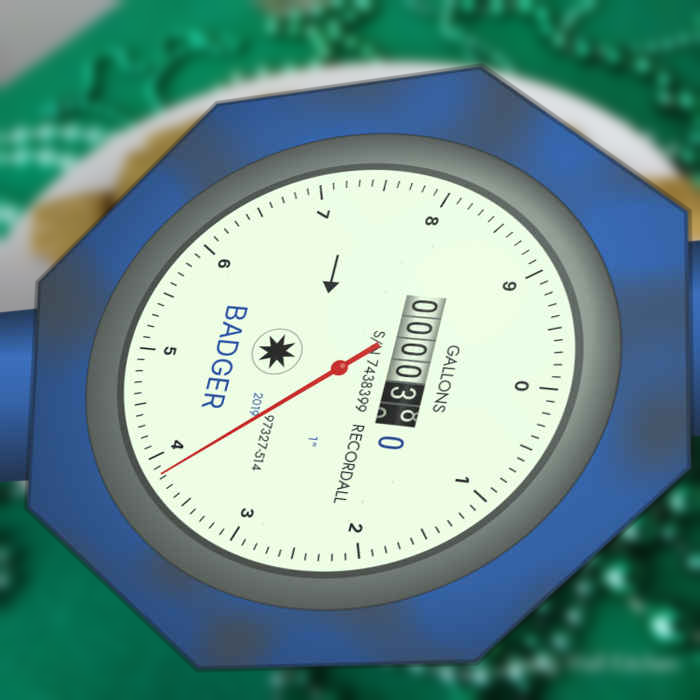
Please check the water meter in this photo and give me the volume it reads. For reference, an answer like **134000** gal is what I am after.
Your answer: **383.8** gal
